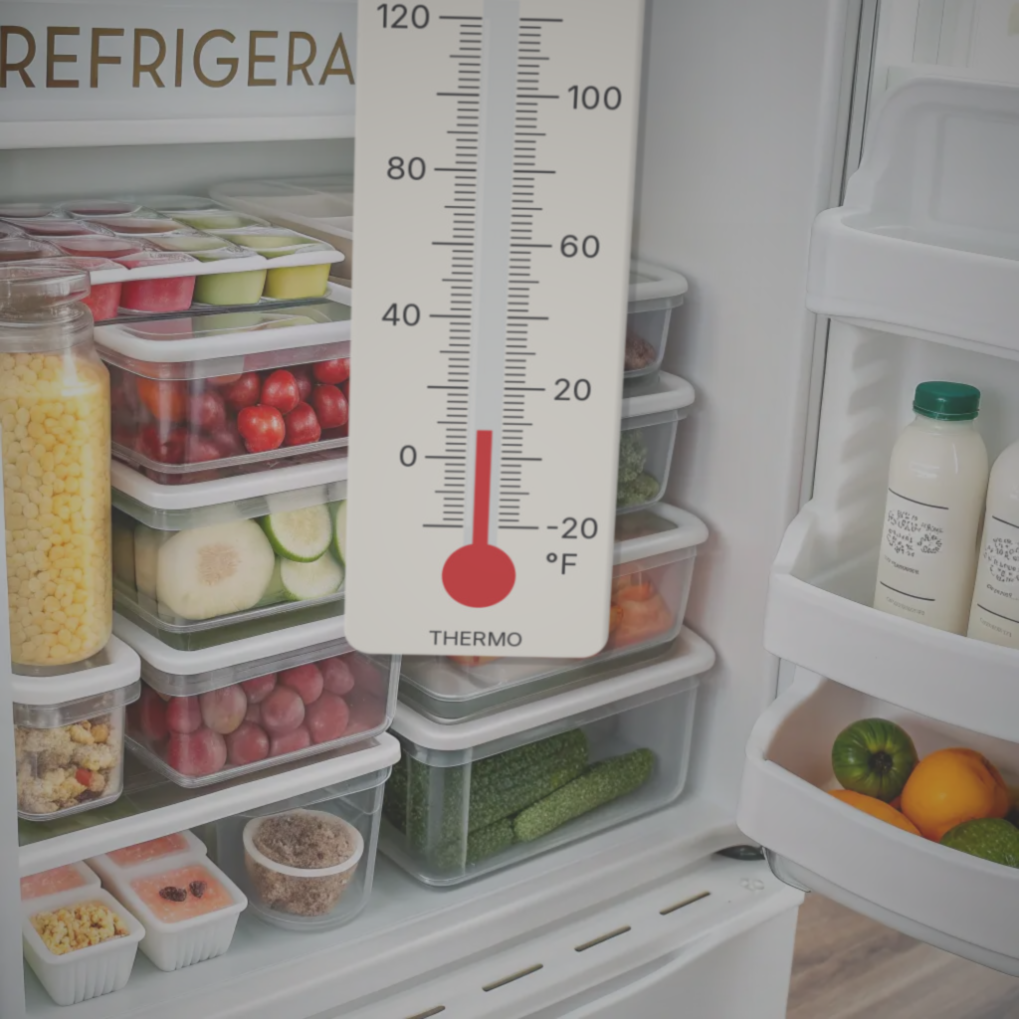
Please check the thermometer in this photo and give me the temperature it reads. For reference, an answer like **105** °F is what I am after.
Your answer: **8** °F
